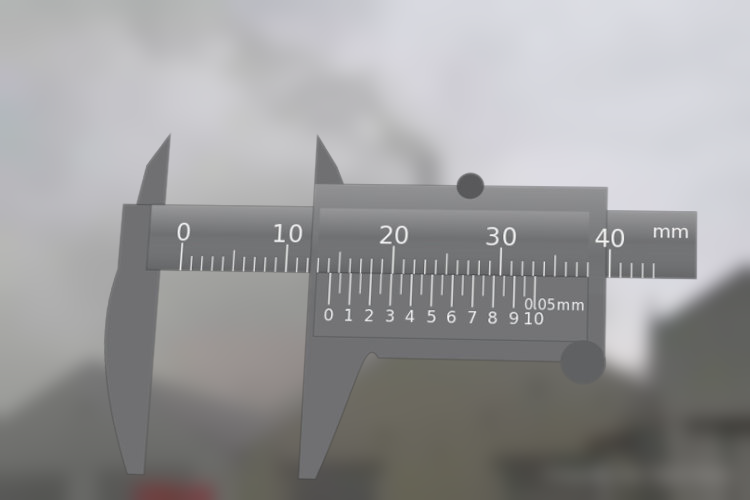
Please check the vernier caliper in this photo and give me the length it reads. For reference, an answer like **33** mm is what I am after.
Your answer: **14.2** mm
